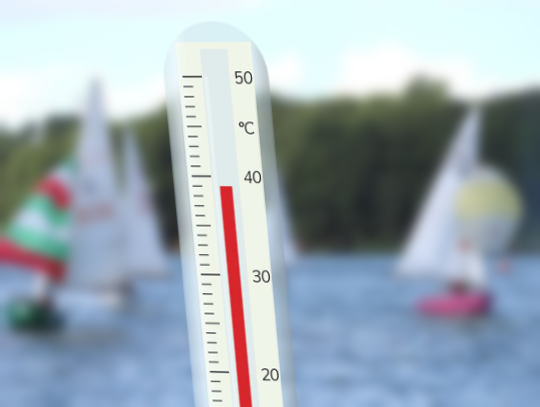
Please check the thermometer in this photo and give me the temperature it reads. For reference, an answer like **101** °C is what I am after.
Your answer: **39** °C
